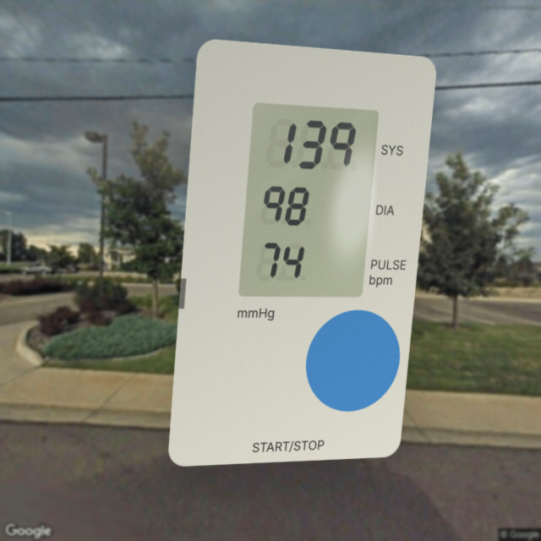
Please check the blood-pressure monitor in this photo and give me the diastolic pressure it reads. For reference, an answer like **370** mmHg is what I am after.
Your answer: **98** mmHg
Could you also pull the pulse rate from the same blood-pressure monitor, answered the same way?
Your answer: **74** bpm
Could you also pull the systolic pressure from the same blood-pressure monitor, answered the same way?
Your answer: **139** mmHg
